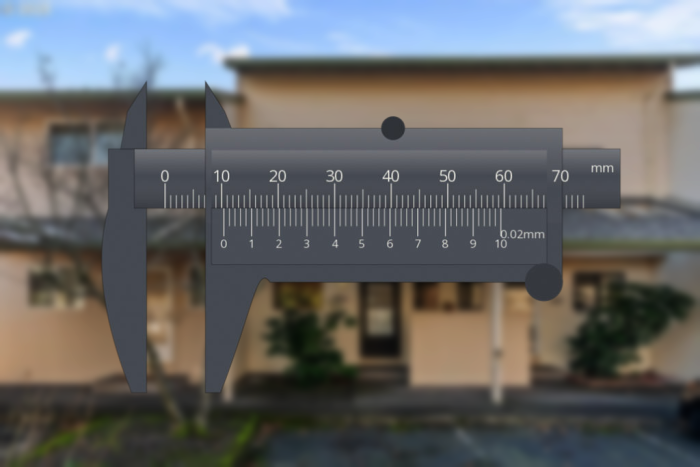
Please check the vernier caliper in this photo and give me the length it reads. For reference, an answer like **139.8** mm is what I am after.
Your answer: **10.4** mm
